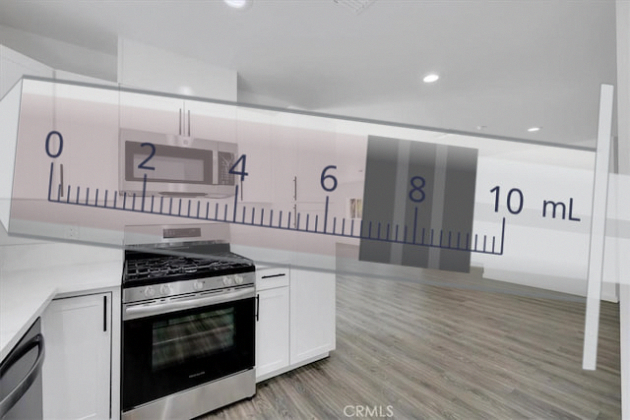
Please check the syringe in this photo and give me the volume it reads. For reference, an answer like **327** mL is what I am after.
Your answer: **6.8** mL
